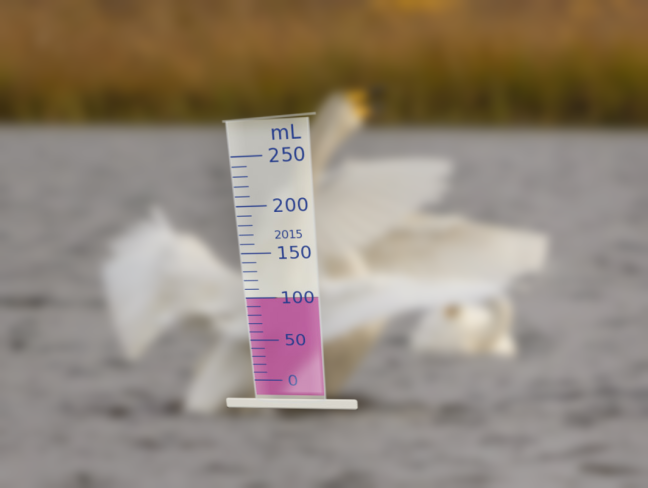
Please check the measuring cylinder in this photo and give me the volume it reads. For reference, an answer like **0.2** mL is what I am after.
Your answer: **100** mL
